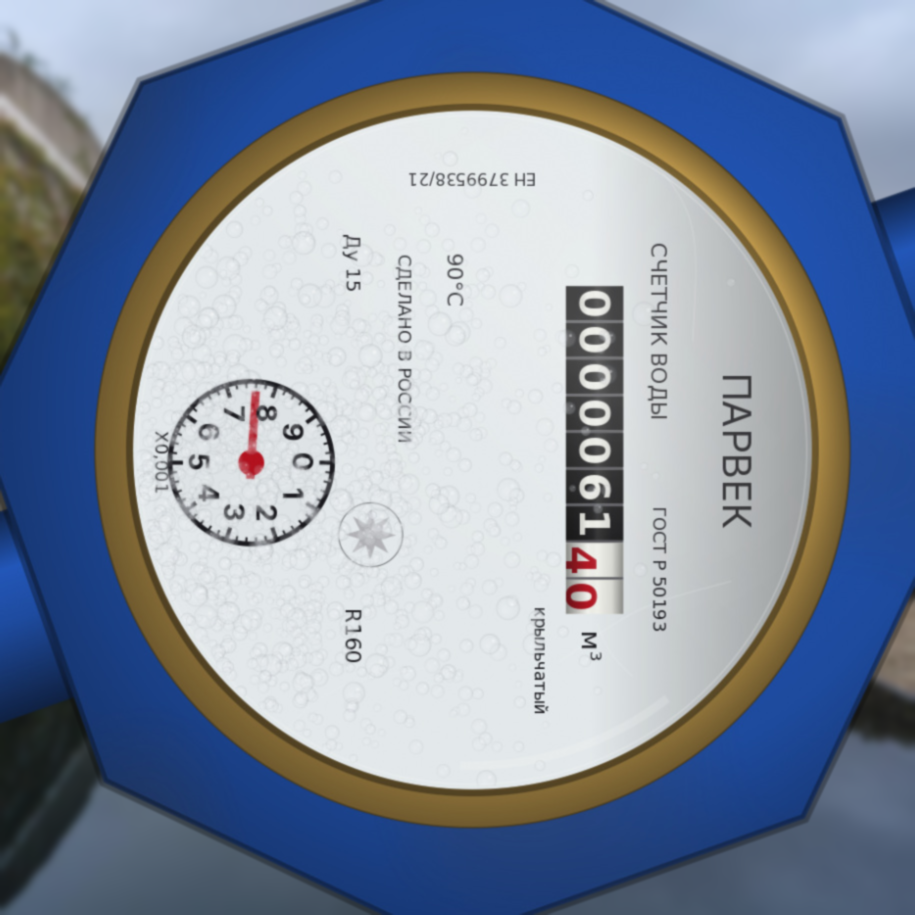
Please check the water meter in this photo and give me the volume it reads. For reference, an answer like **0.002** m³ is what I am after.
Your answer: **61.397** m³
